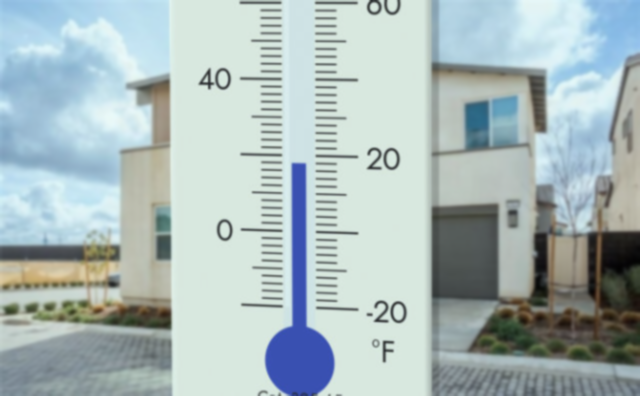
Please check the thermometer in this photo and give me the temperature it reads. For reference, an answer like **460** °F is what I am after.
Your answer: **18** °F
